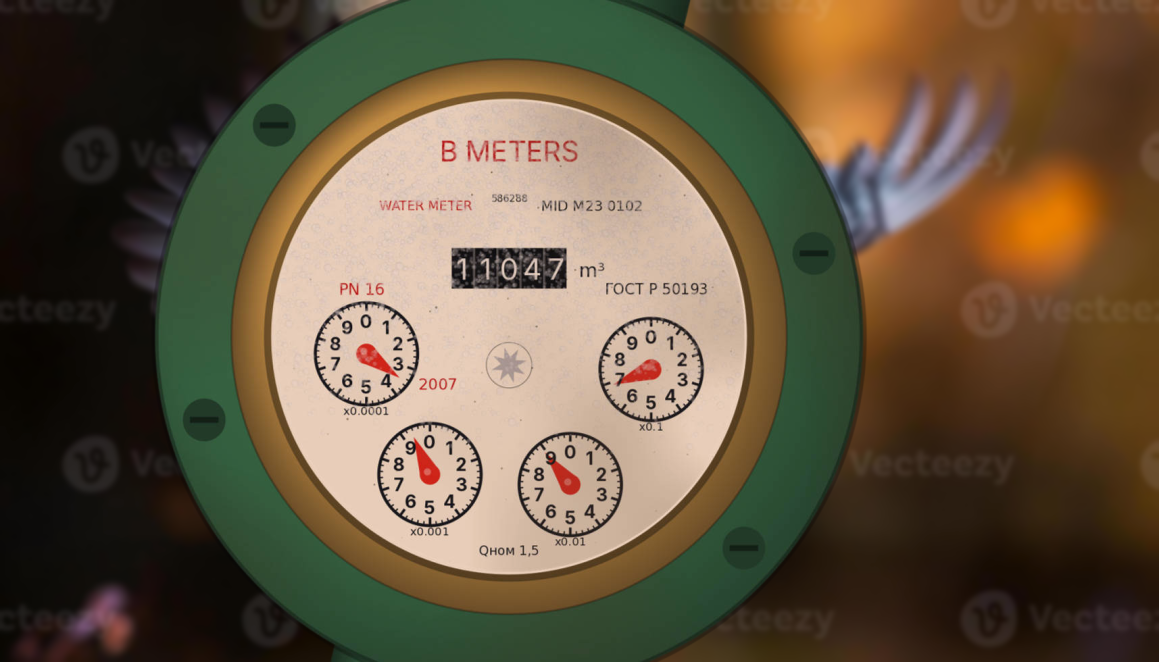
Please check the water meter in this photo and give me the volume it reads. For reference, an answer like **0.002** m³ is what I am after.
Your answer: **11047.6893** m³
